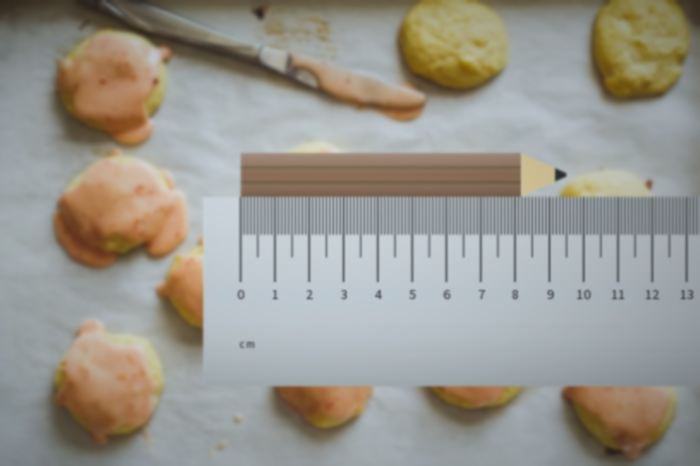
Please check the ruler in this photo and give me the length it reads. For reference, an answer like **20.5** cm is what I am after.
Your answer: **9.5** cm
